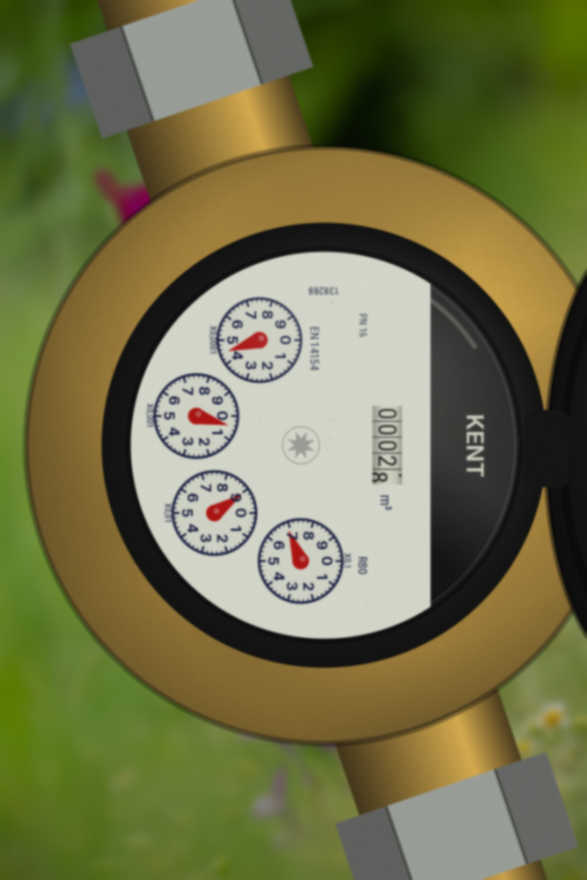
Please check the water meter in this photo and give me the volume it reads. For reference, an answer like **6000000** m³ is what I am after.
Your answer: **27.6904** m³
